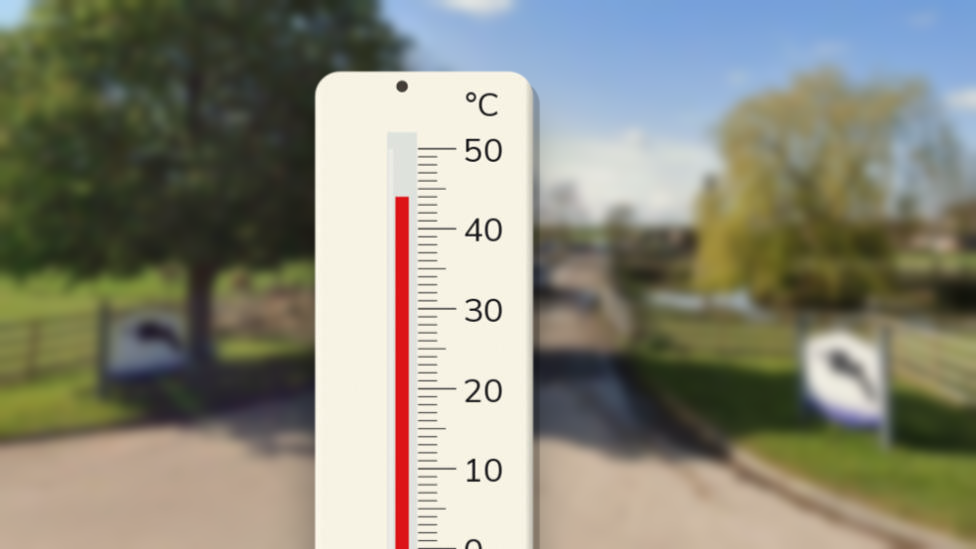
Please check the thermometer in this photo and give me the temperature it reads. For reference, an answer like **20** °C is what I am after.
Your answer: **44** °C
